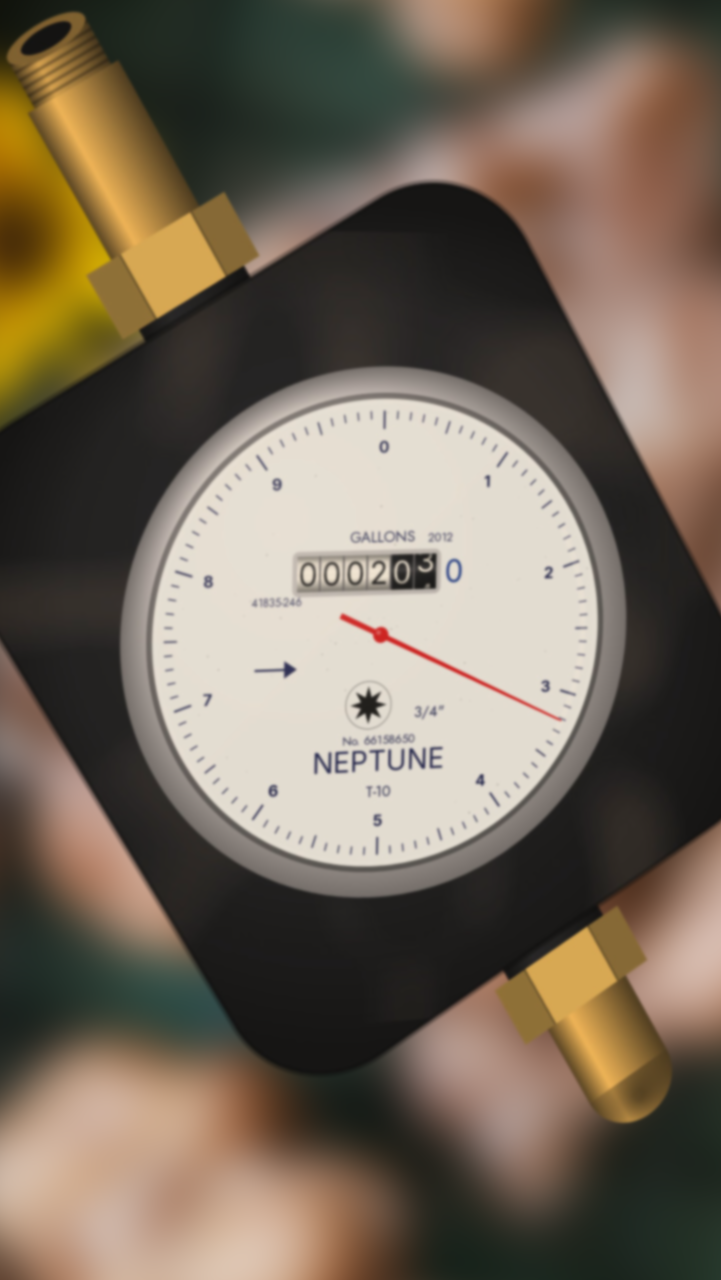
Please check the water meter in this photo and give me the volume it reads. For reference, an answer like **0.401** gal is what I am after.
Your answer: **2033.2** gal
